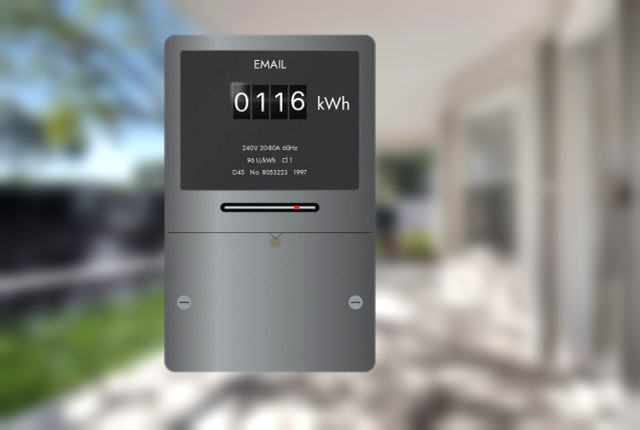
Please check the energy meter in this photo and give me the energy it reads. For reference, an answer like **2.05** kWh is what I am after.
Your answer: **116** kWh
